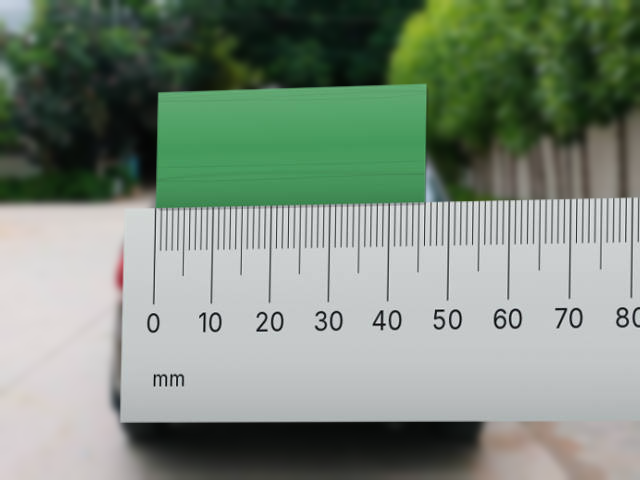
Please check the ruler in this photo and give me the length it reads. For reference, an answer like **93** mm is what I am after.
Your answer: **46** mm
